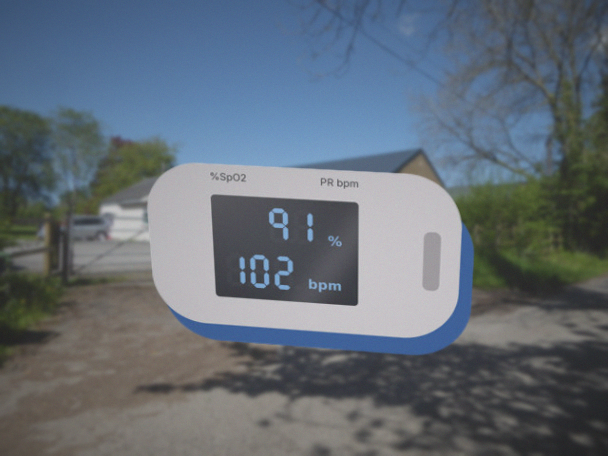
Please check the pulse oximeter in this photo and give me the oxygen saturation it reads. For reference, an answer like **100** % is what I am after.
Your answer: **91** %
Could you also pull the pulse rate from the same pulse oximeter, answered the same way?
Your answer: **102** bpm
